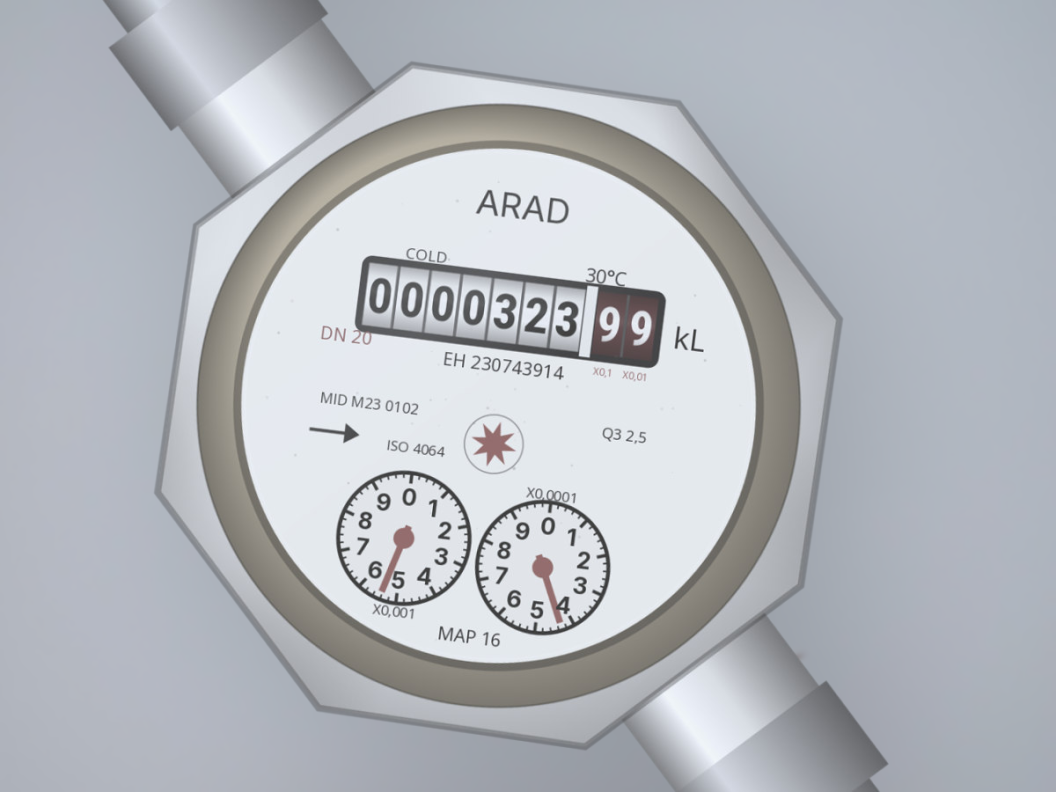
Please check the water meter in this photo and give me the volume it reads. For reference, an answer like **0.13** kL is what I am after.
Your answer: **323.9954** kL
